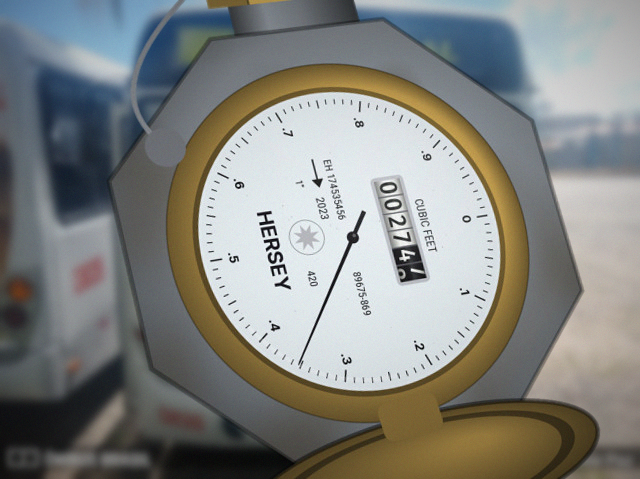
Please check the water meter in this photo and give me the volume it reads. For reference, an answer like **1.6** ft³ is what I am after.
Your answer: **2747.35** ft³
